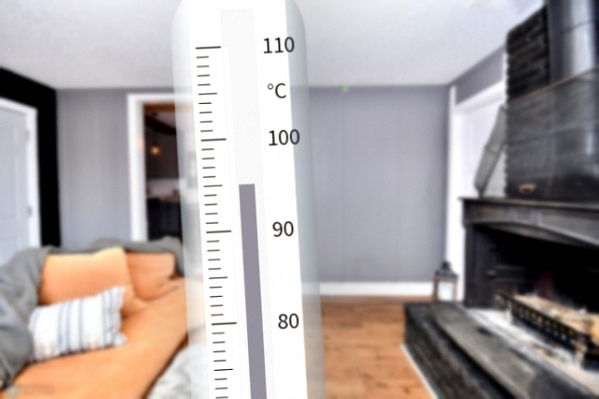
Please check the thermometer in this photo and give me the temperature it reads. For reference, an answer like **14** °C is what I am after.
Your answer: **95** °C
